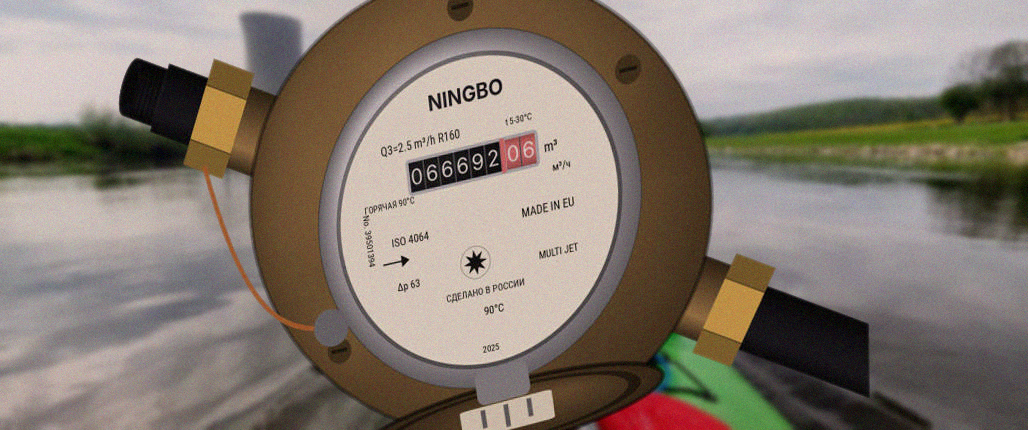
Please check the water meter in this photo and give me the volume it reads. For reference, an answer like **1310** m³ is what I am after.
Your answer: **66692.06** m³
